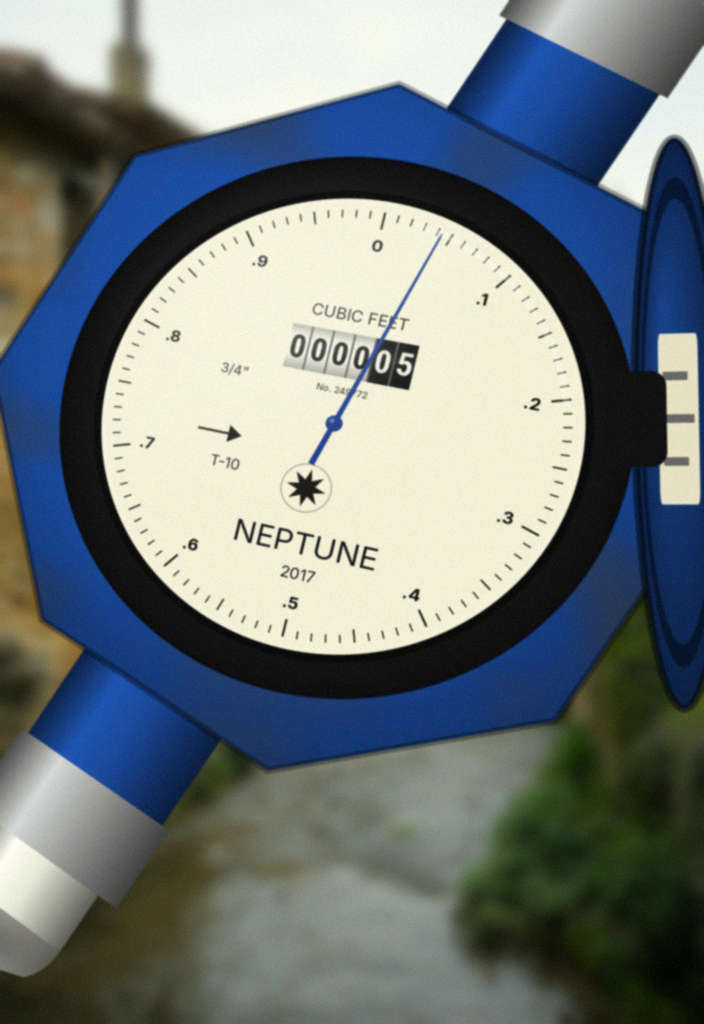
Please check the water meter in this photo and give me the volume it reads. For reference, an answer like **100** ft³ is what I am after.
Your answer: **5.04** ft³
